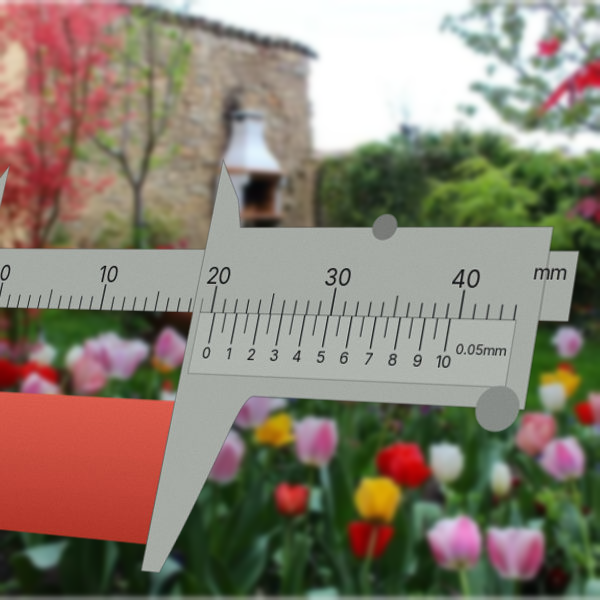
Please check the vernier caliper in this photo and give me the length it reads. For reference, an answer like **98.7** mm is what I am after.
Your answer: **20.3** mm
